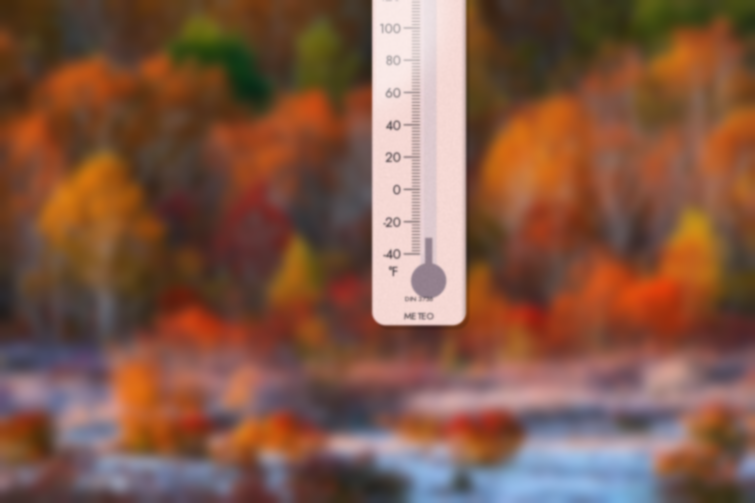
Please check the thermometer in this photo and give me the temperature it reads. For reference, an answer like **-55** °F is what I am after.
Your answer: **-30** °F
